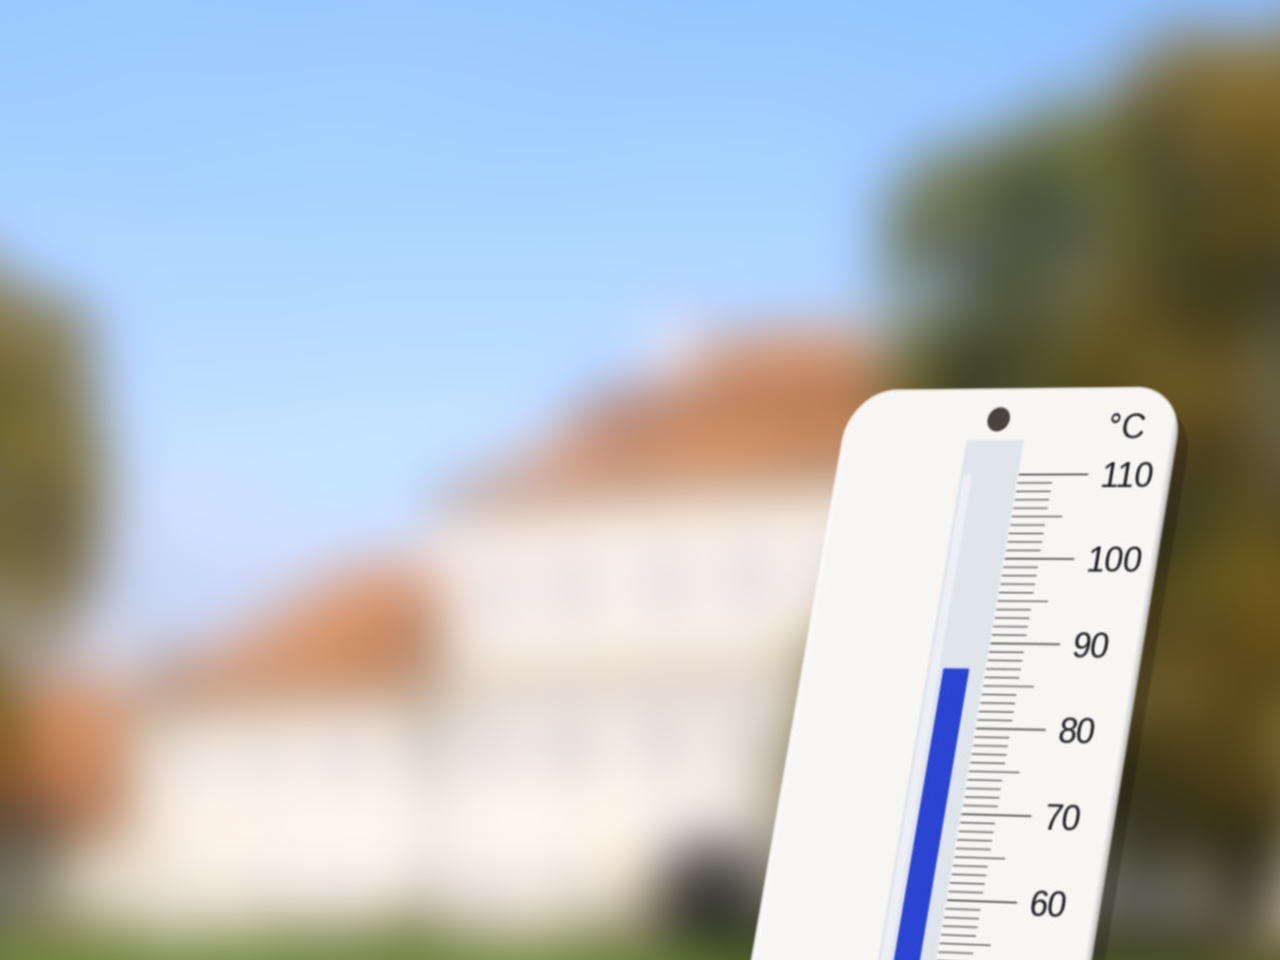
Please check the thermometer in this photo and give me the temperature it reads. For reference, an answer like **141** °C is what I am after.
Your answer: **87** °C
